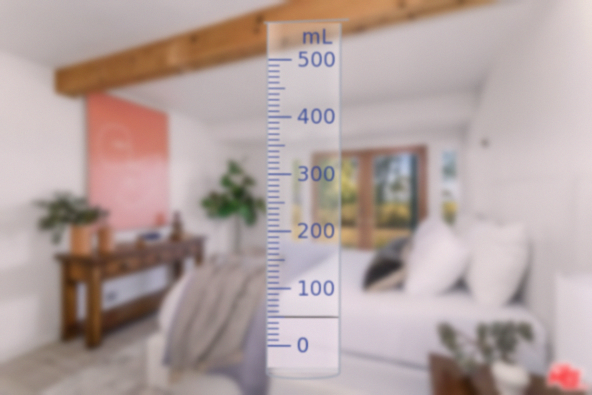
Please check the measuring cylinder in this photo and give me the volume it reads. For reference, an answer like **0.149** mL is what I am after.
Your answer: **50** mL
